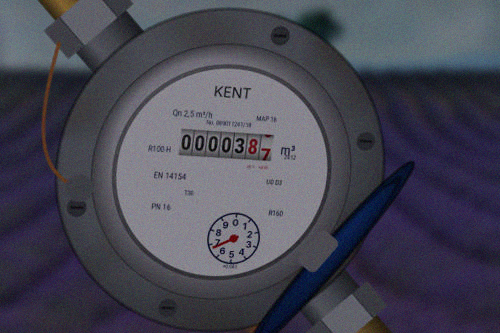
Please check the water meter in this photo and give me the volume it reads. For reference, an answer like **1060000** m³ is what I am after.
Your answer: **3.866** m³
